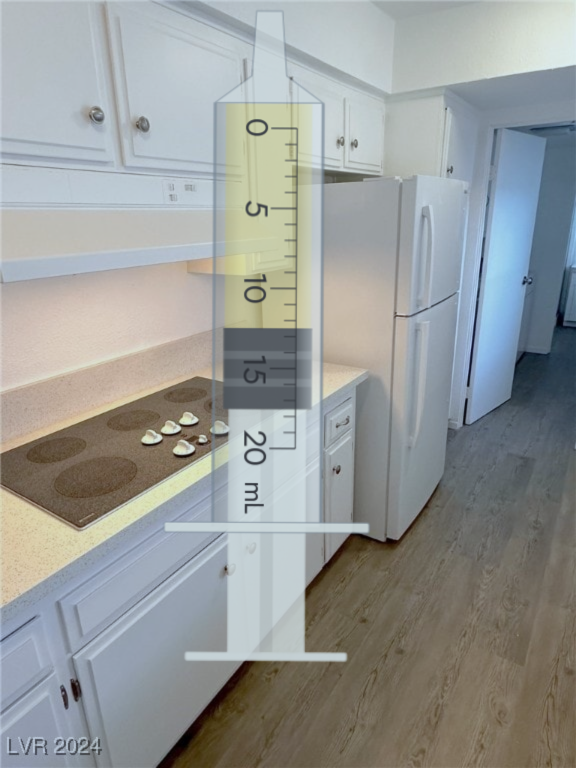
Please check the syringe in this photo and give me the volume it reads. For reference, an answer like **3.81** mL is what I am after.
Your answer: **12.5** mL
